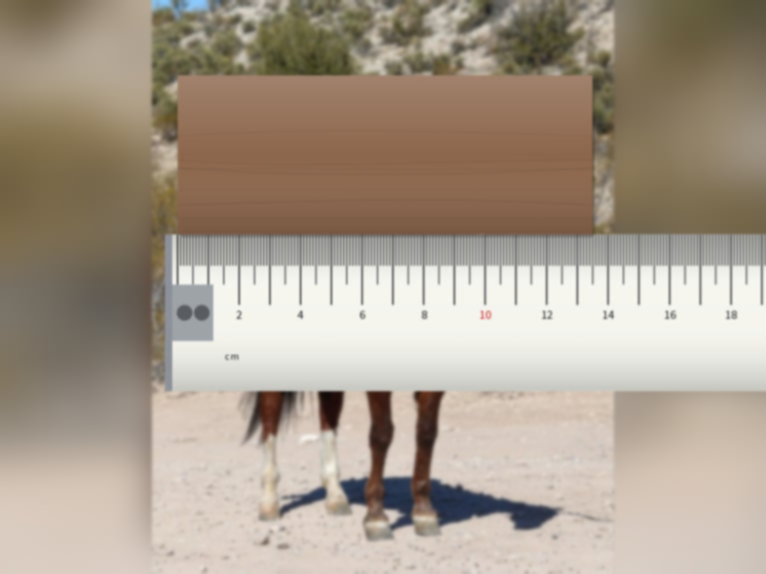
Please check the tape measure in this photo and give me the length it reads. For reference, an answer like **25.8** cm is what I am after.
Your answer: **13.5** cm
